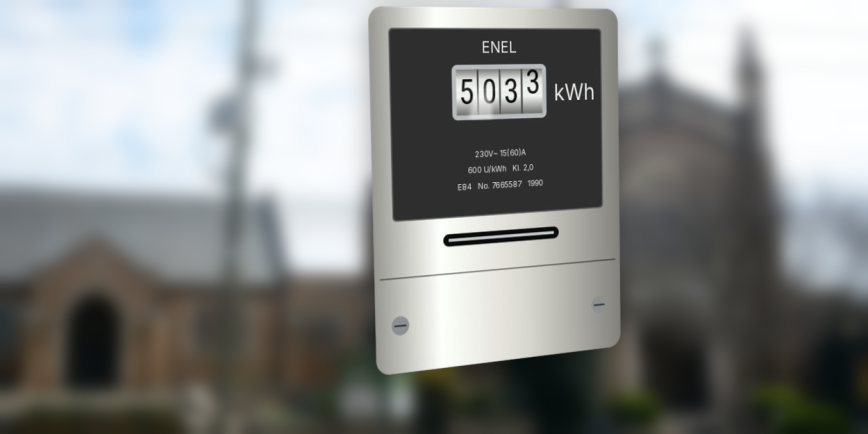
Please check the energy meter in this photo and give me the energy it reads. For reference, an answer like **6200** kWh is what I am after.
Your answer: **5033** kWh
